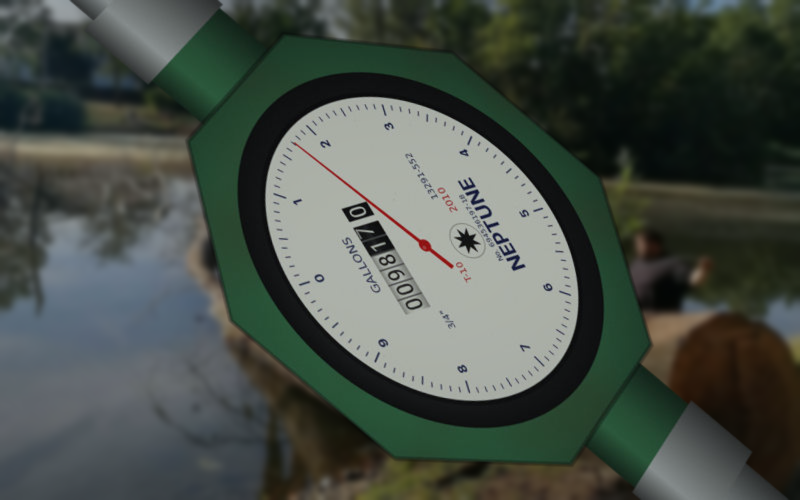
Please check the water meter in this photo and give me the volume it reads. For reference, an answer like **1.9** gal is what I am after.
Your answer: **98171.7** gal
